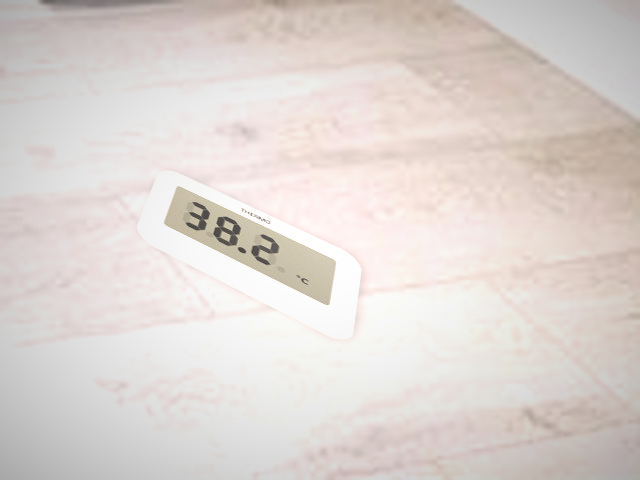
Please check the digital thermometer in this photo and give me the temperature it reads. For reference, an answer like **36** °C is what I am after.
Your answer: **38.2** °C
